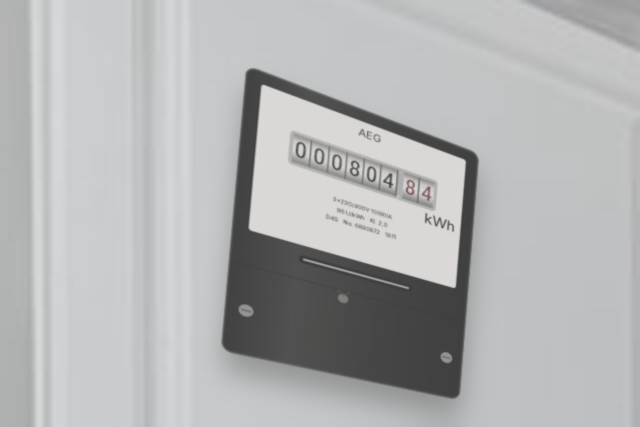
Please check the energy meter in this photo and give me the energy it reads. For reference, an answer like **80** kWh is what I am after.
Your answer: **804.84** kWh
